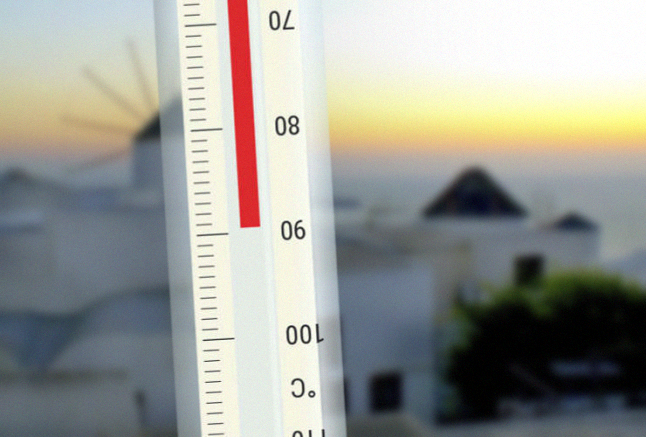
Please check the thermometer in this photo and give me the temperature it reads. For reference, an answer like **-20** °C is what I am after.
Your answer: **89.5** °C
